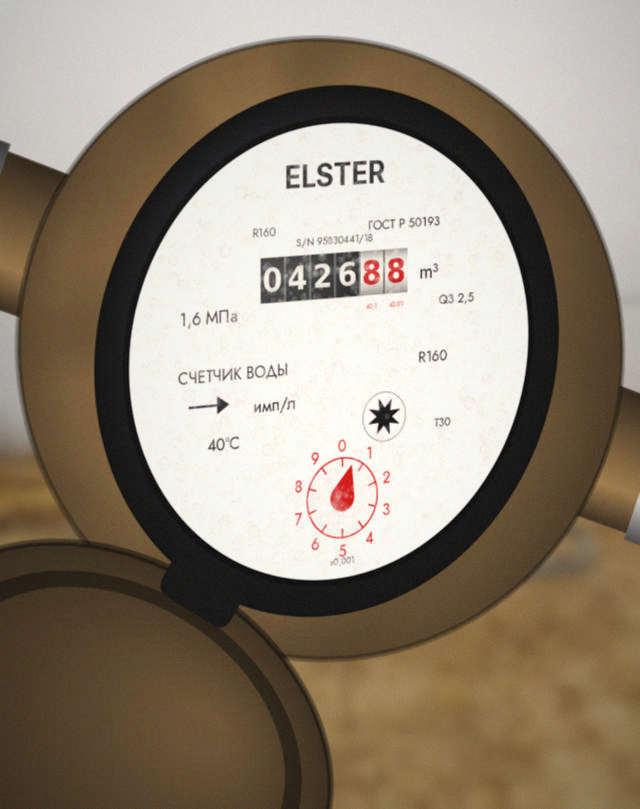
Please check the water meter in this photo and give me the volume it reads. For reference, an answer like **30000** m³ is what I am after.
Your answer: **426.880** m³
